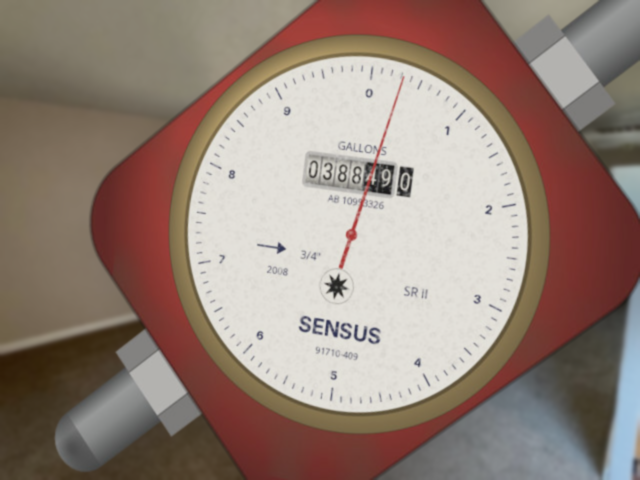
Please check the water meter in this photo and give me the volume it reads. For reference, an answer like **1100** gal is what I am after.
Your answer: **388490.3** gal
